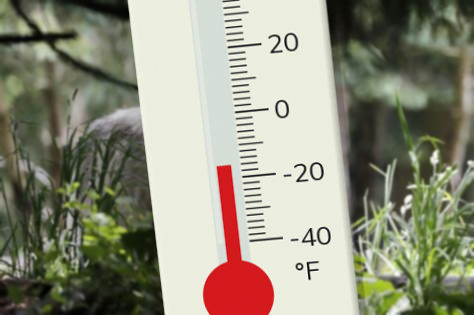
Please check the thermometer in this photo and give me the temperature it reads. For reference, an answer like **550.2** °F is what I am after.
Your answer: **-16** °F
